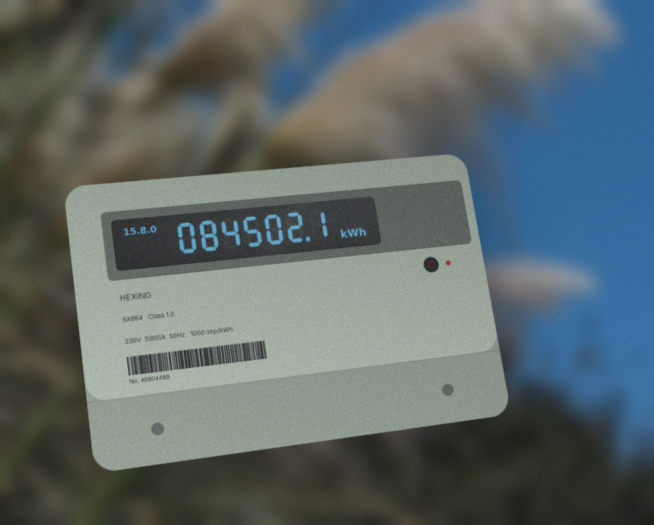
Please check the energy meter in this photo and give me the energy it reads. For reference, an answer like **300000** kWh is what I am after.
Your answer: **84502.1** kWh
